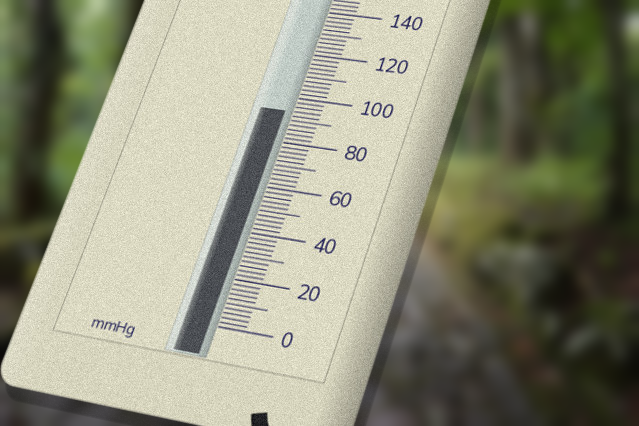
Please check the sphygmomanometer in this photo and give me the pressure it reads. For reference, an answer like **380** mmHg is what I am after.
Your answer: **94** mmHg
